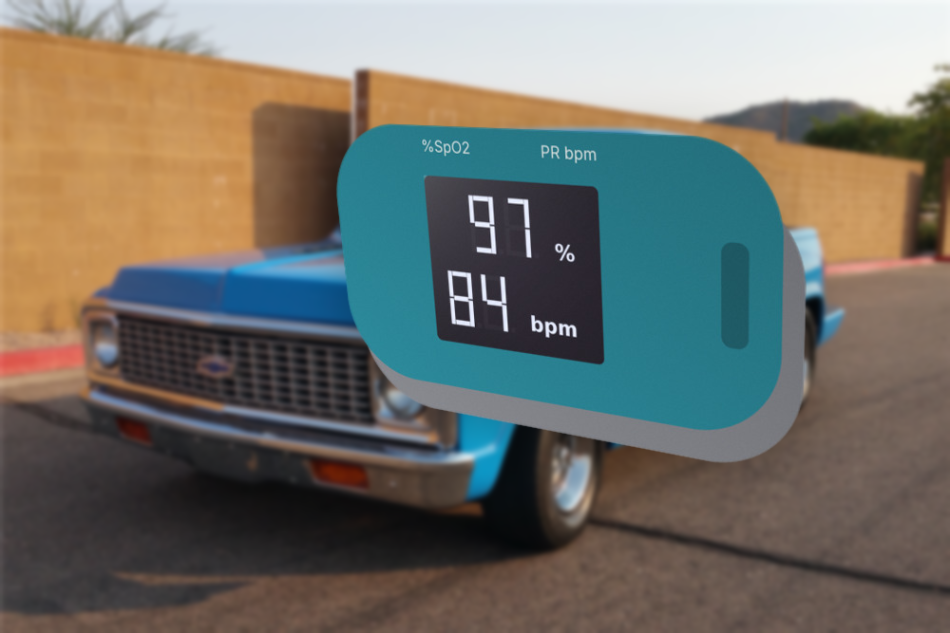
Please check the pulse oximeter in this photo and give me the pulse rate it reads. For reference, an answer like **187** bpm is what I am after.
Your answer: **84** bpm
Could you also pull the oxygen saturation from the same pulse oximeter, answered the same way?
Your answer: **97** %
